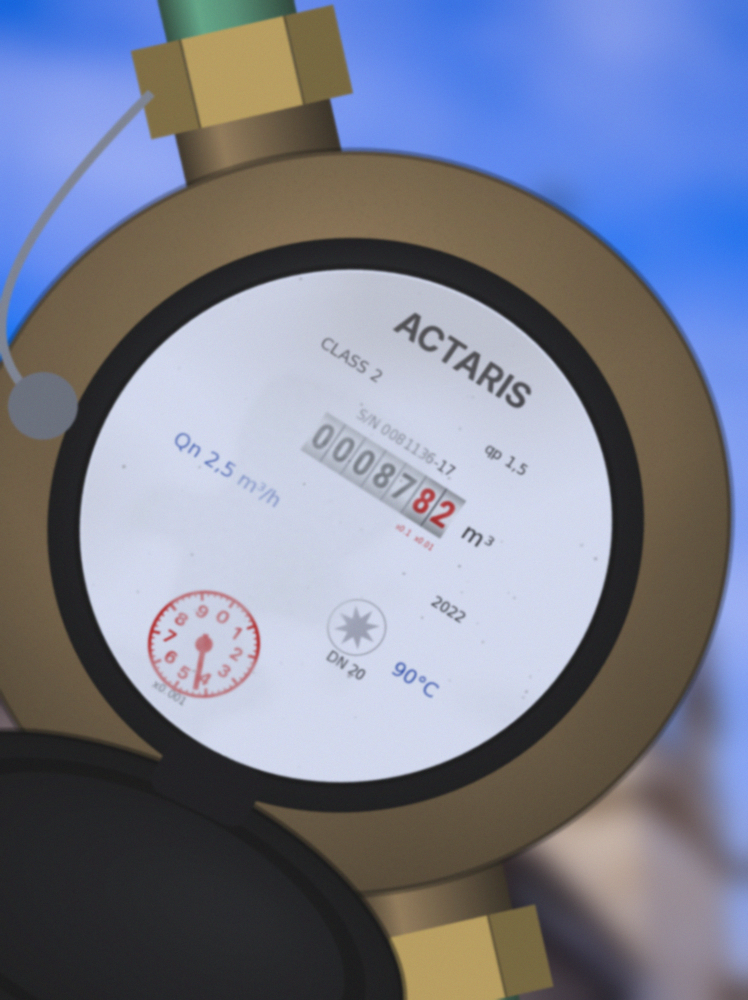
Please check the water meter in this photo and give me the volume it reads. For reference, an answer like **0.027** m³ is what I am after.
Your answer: **87.824** m³
